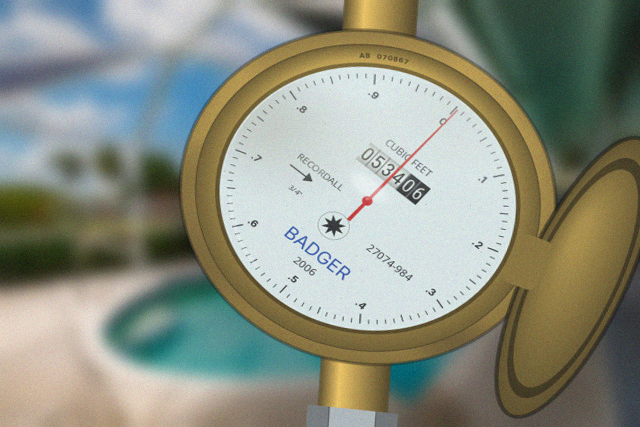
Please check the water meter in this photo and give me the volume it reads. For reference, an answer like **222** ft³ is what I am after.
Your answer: **53406.00** ft³
